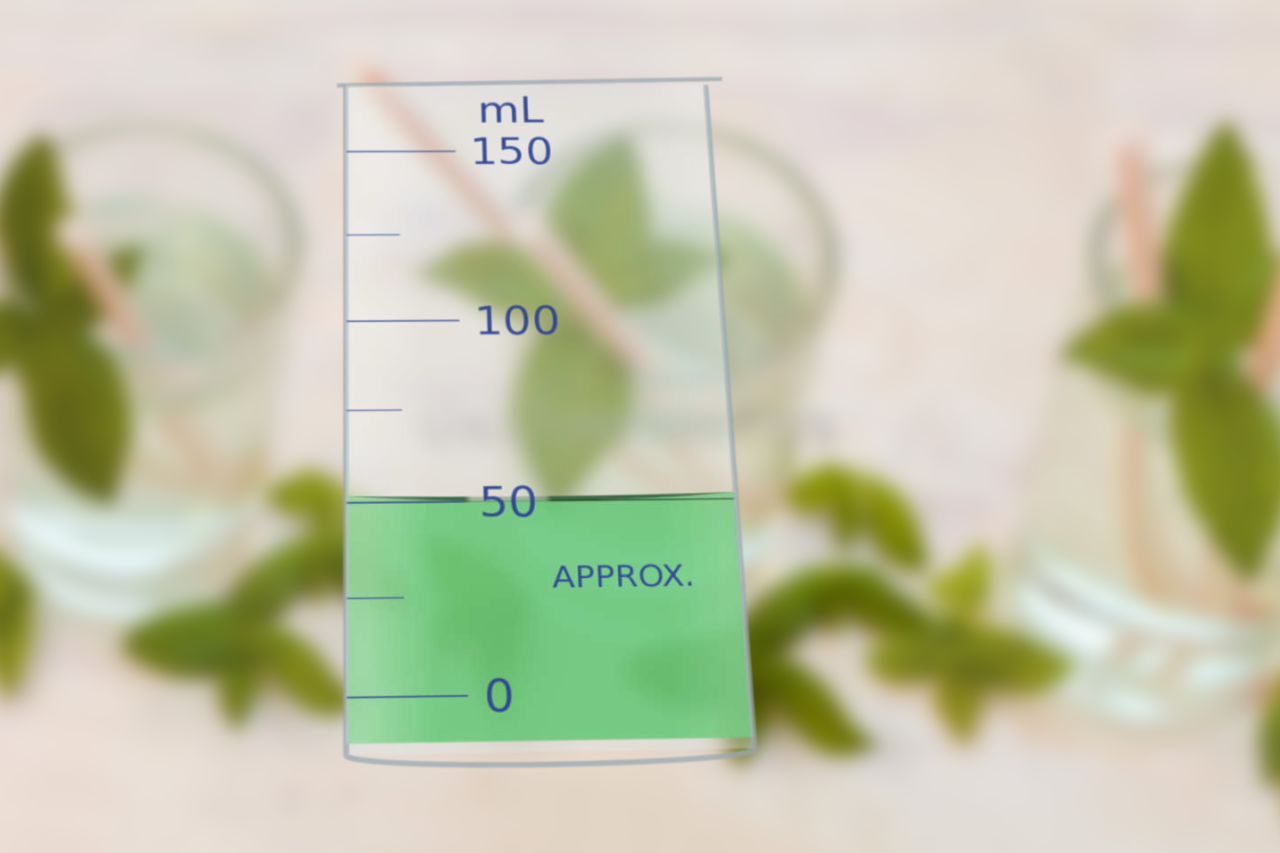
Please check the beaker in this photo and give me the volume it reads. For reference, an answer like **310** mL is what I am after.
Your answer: **50** mL
